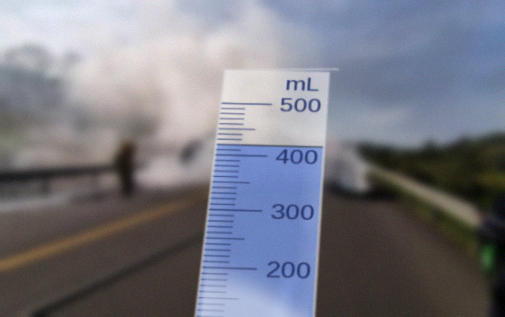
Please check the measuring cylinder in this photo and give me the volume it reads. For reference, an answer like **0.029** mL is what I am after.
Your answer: **420** mL
